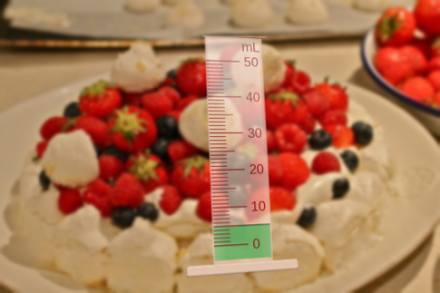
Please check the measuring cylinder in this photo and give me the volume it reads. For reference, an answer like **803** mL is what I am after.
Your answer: **5** mL
